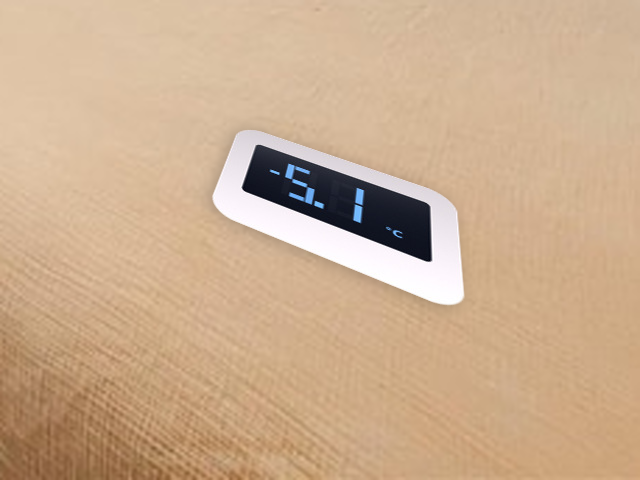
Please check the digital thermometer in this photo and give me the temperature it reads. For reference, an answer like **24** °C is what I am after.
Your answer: **-5.1** °C
